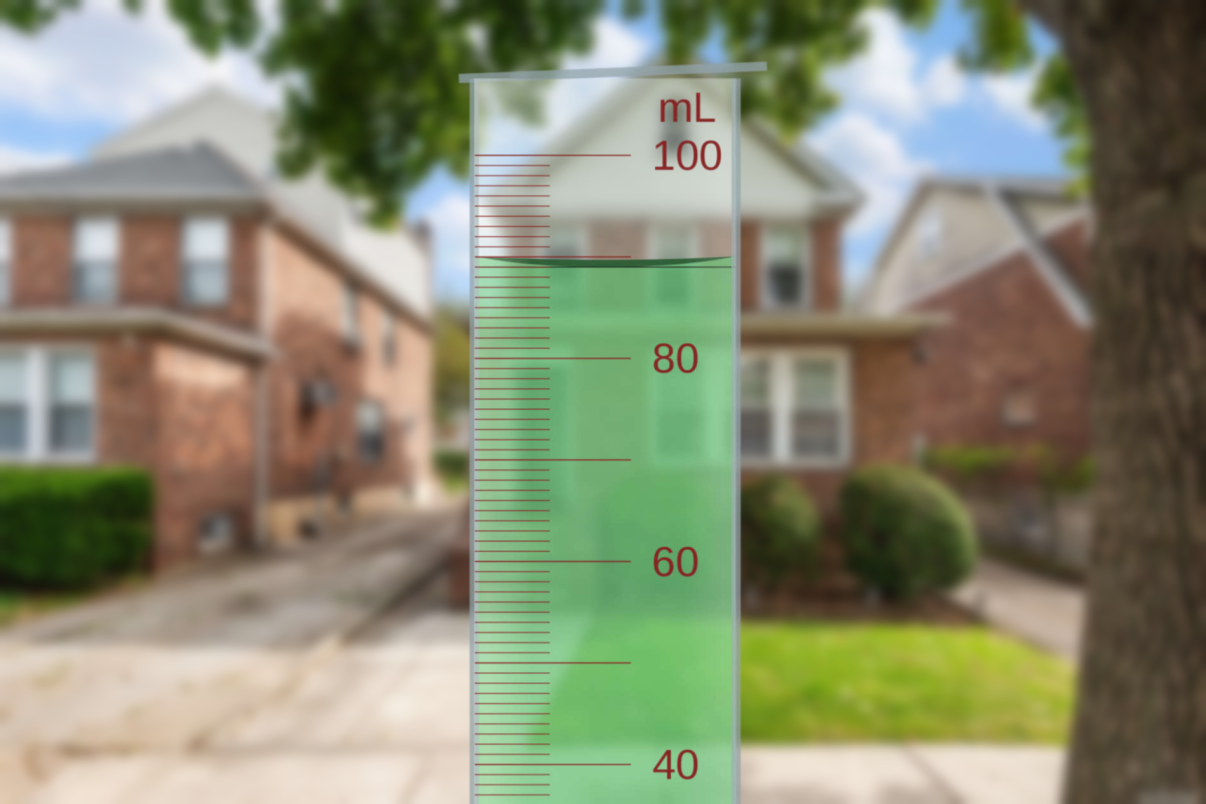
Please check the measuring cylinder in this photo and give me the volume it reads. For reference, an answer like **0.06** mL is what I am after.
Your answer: **89** mL
